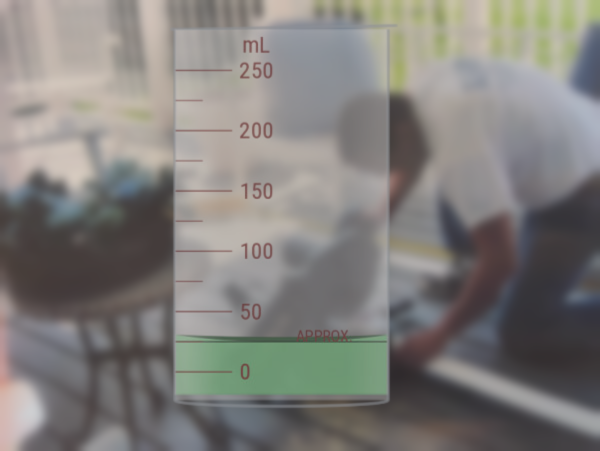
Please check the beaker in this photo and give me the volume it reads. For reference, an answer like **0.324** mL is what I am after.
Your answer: **25** mL
